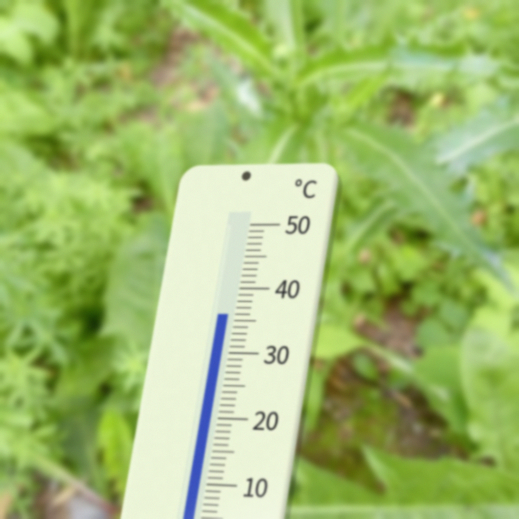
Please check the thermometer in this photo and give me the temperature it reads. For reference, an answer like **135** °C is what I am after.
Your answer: **36** °C
